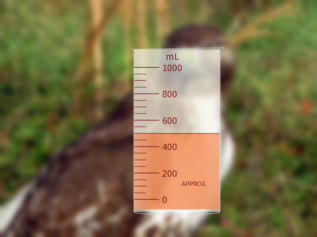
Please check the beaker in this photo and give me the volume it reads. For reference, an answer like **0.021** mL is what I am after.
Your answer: **500** mL
